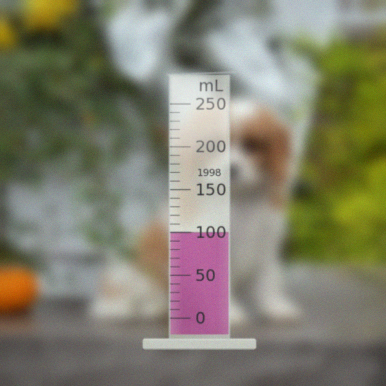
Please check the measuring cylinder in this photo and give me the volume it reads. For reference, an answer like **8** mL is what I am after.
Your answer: **100** mL
